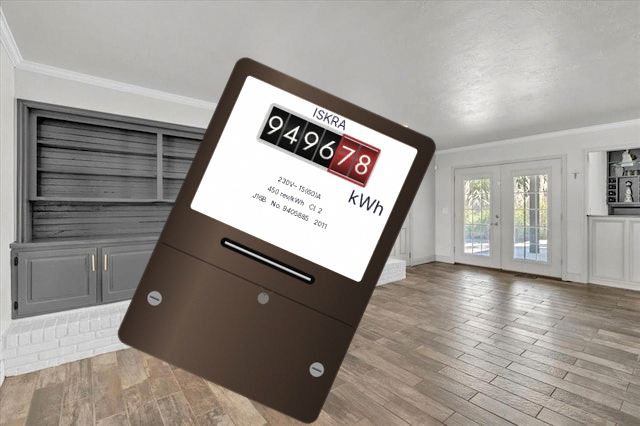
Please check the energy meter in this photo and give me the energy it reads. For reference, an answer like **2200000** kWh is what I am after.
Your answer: **9496.78** kWh
